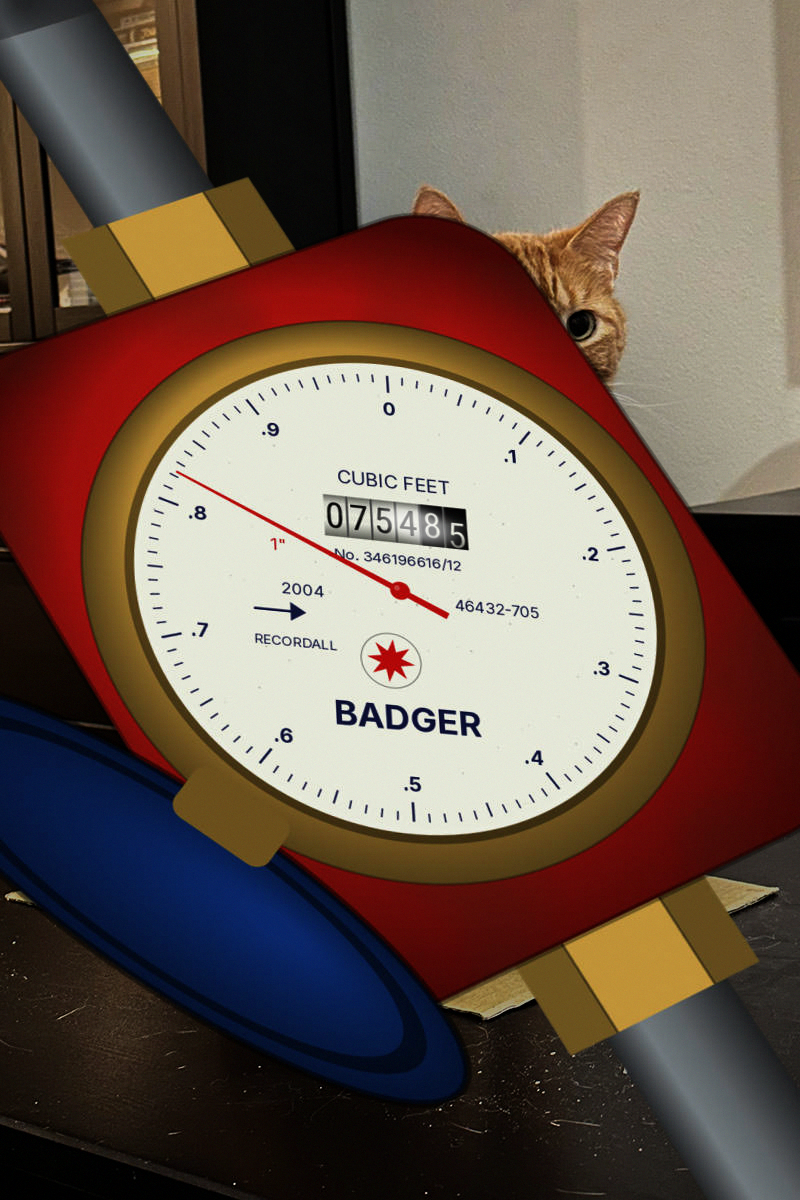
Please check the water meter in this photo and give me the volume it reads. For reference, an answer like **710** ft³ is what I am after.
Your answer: **75484.82** ft³
